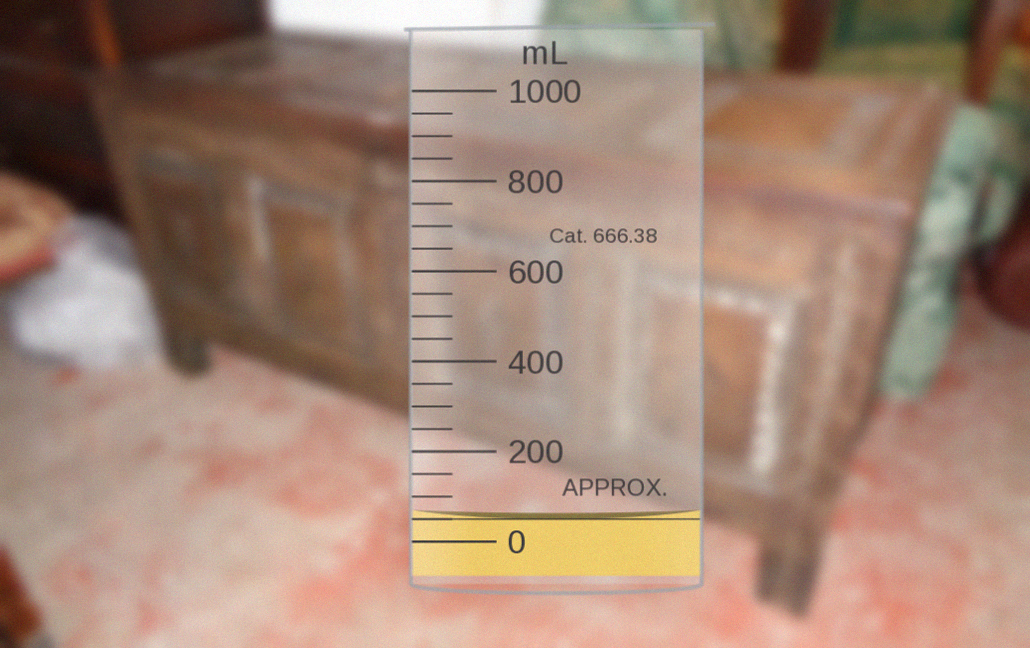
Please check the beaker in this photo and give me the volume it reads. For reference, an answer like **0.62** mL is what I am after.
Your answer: **50** mL
